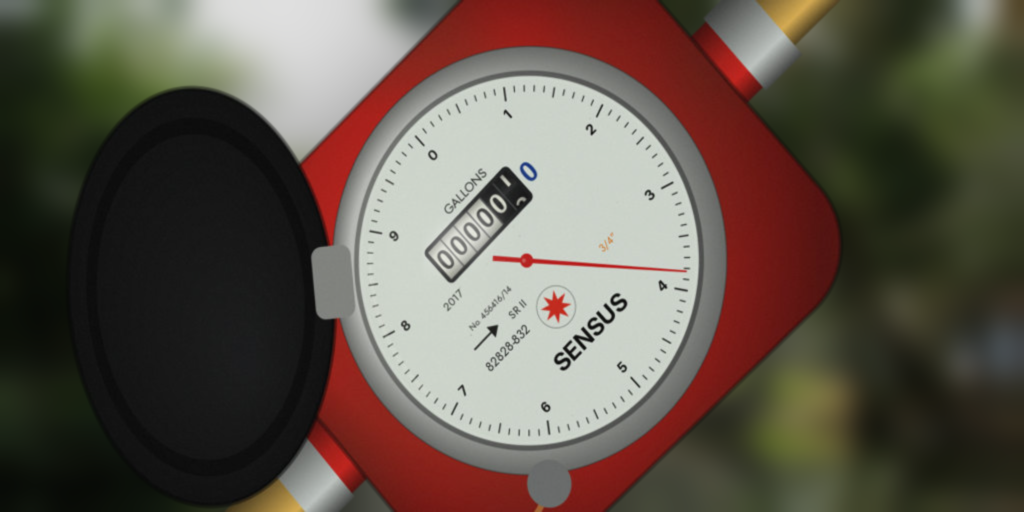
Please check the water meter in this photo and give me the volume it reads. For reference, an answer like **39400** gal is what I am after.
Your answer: **13.8** gal
